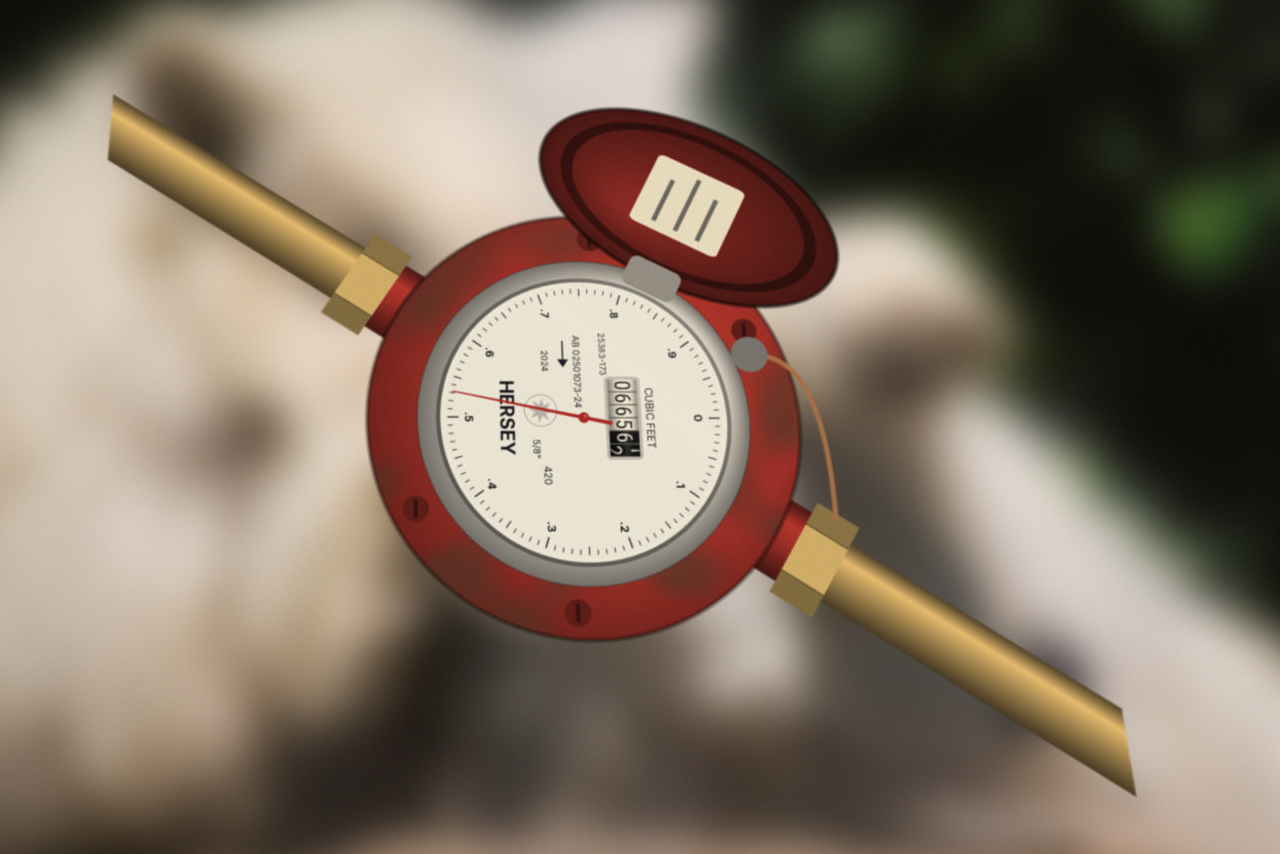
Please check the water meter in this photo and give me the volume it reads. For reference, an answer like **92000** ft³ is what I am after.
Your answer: **66561.53** ft³
